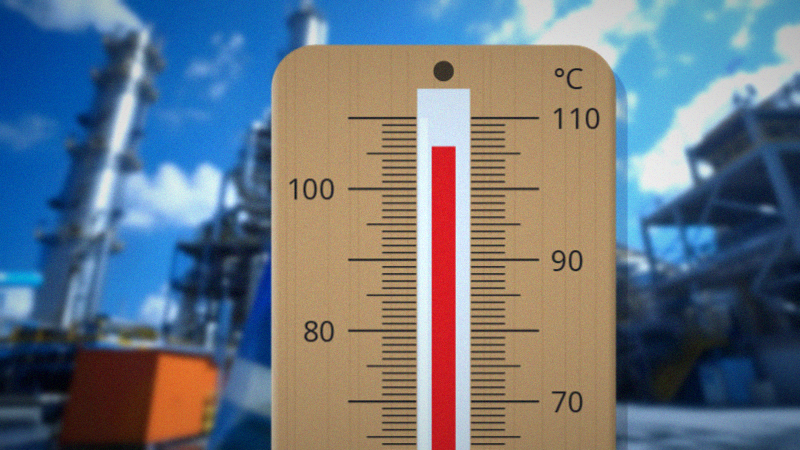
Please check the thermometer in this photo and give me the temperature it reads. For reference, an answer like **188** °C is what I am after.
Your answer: **106** °C
